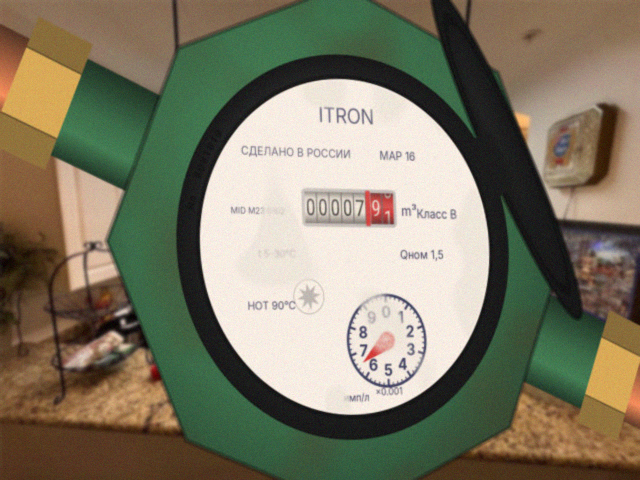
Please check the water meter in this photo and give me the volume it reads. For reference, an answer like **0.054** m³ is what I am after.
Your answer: **7.906** m³
